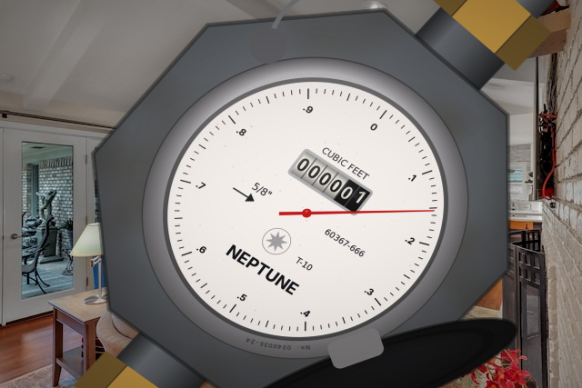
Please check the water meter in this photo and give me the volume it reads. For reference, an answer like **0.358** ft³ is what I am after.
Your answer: **1.15** ft³
